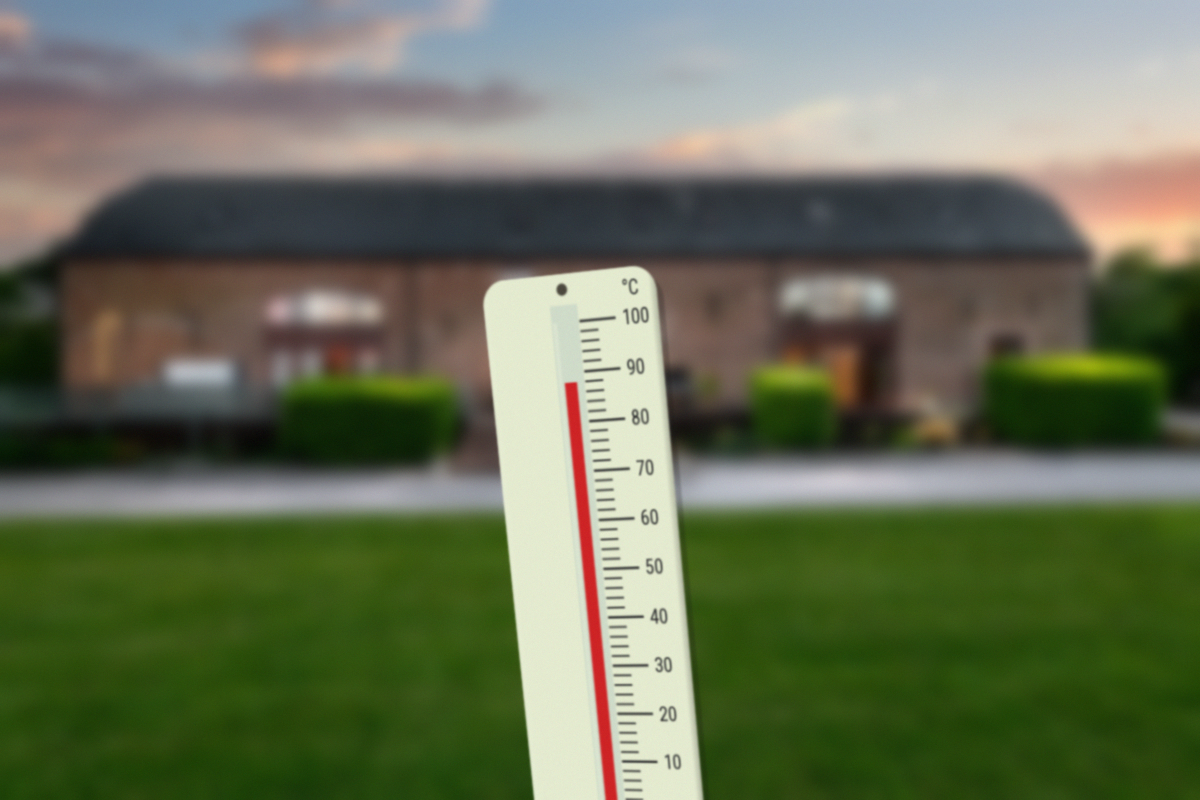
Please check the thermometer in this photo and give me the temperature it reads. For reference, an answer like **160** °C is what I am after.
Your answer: **88** °C
